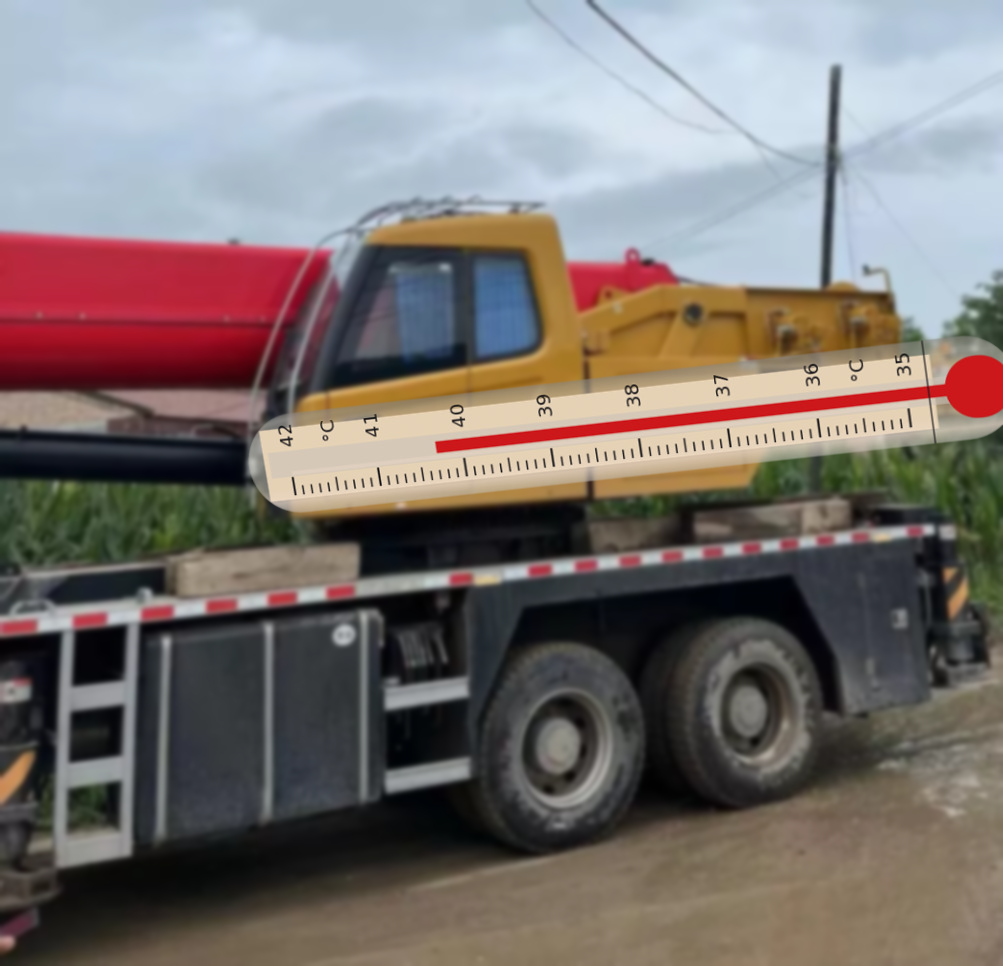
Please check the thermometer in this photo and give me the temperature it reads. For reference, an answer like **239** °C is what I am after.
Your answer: **40.3** °C
